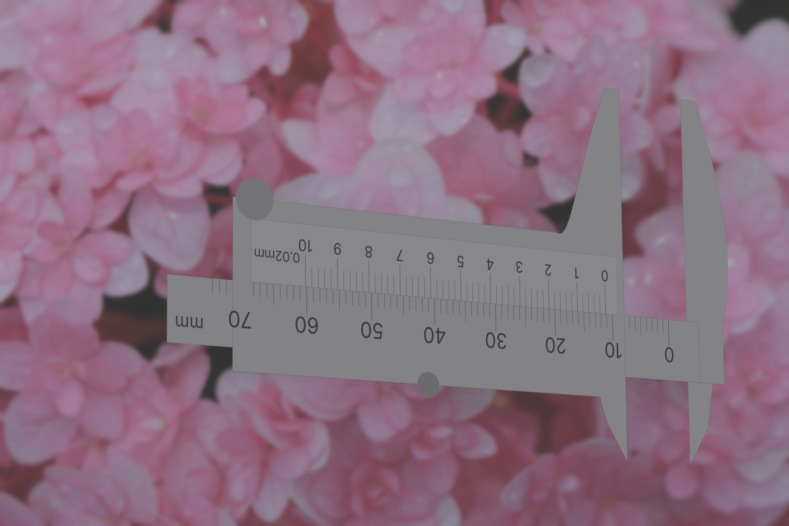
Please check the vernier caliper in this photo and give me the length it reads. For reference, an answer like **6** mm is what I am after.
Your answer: **11.2** mm
